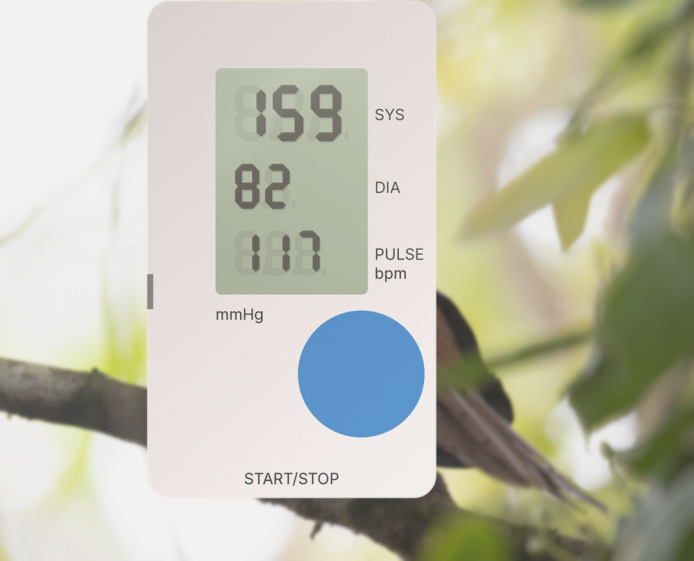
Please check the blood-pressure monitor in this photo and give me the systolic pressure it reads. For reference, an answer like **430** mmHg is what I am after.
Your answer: **159** mmHg
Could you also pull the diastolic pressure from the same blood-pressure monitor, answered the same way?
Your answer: **82** mmHg
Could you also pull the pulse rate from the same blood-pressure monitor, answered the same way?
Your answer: **117** bpm
